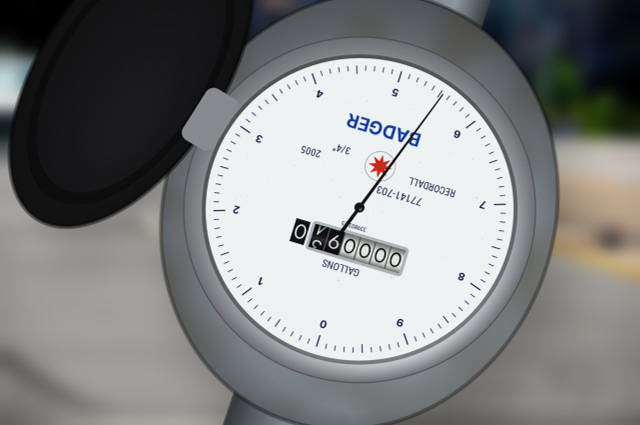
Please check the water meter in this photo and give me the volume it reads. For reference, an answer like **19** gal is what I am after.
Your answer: **935.5** gal
